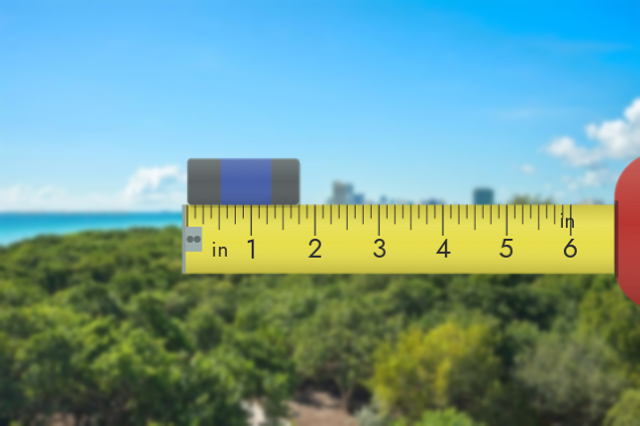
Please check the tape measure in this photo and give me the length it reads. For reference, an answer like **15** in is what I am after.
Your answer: **1.75** in
